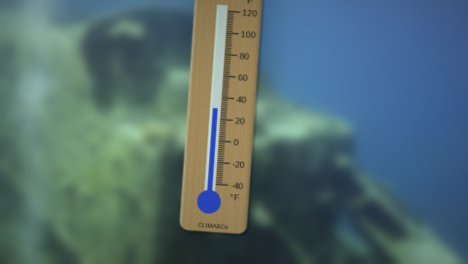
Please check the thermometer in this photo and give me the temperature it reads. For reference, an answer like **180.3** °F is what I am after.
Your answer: **30** °F
